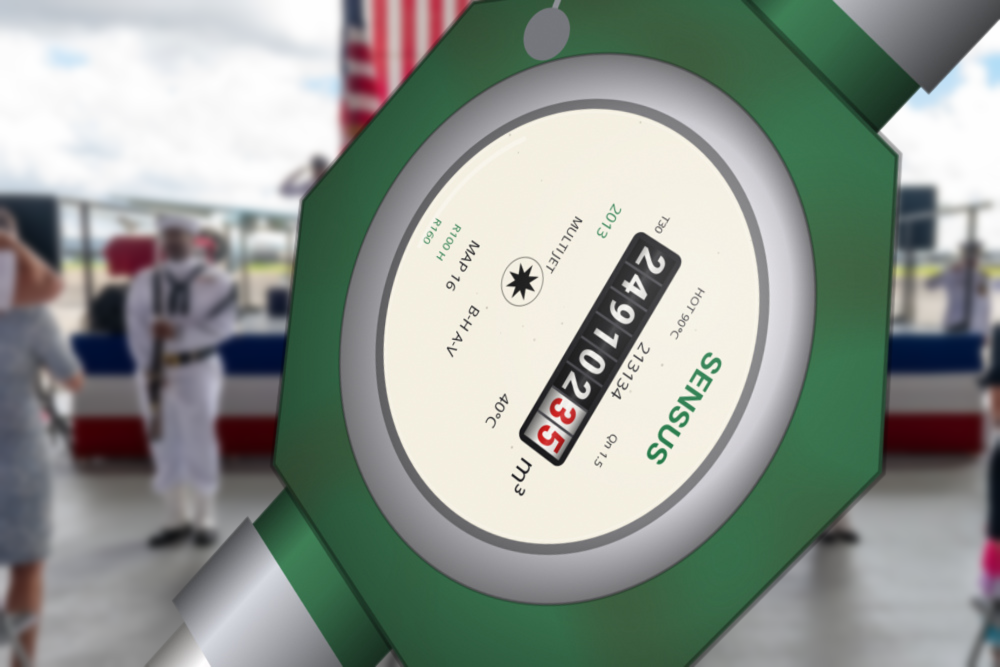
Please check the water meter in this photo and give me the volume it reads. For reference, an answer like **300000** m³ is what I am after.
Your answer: **249102.35** m³
